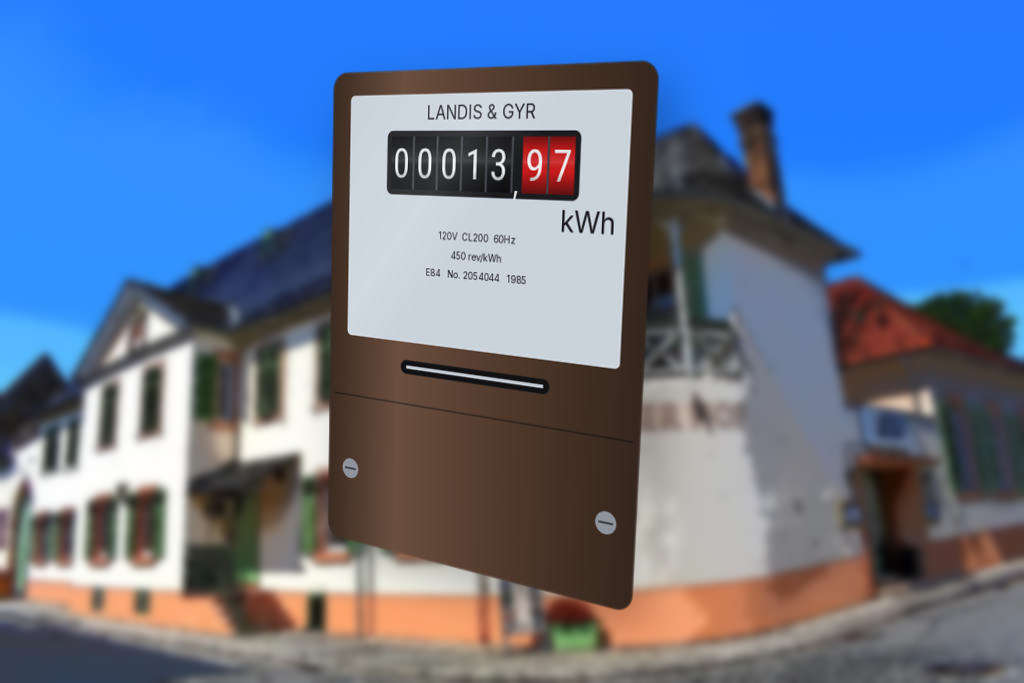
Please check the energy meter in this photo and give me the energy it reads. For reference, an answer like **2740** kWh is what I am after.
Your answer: **13.97** kWh
